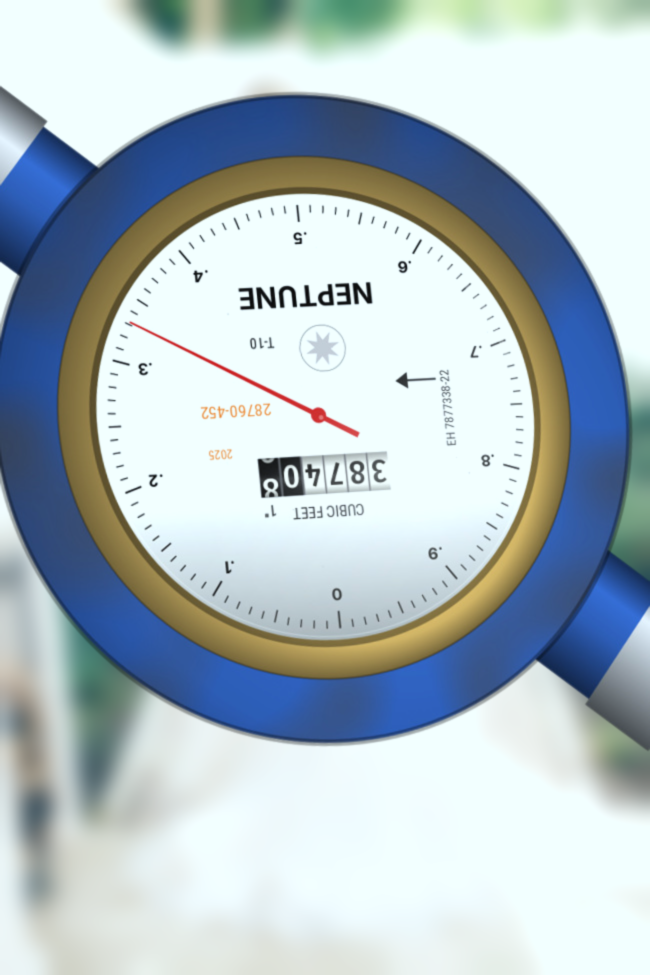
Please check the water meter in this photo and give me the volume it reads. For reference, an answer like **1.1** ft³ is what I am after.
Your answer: **387408.33** ft³
